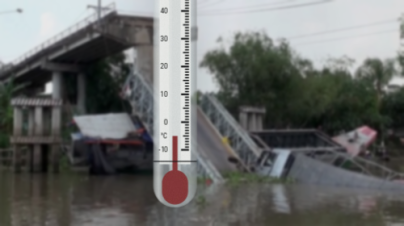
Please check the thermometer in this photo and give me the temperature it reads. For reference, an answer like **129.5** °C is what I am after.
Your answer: **-5** °C
